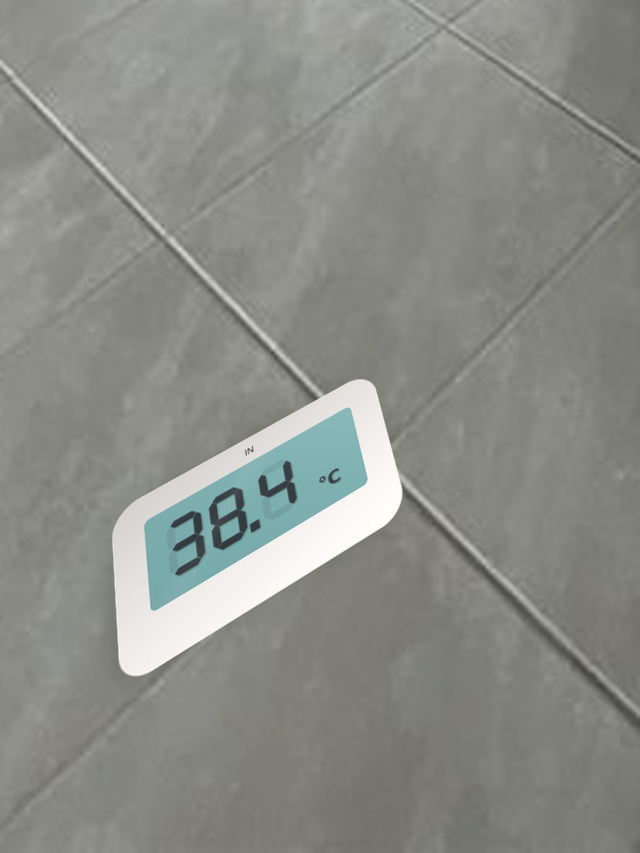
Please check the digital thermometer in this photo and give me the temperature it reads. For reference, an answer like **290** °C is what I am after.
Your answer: **38.4** °C
